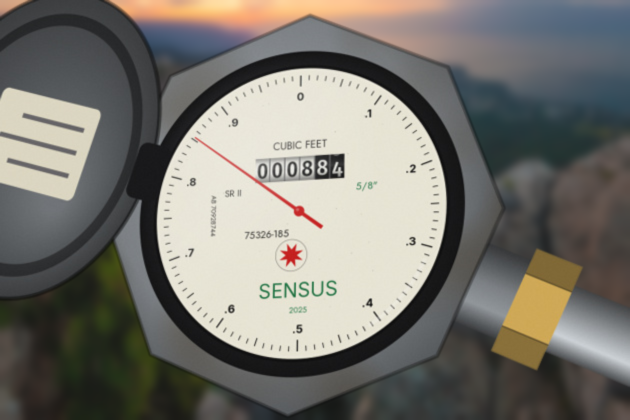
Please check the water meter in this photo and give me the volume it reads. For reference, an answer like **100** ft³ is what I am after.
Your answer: **883.85** ft³
